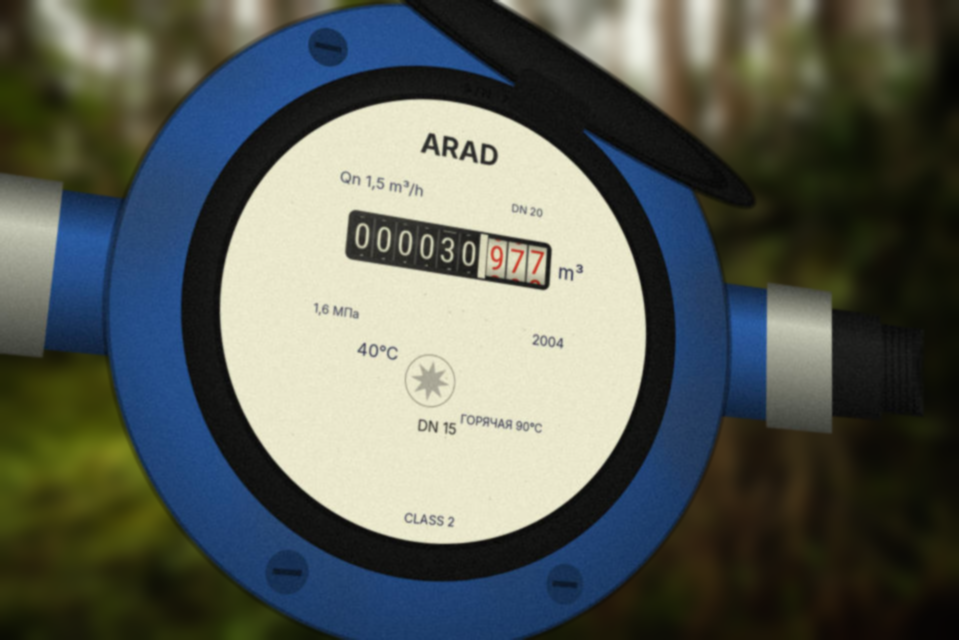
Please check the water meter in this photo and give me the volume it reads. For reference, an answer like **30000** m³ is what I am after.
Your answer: **30.977** m³
